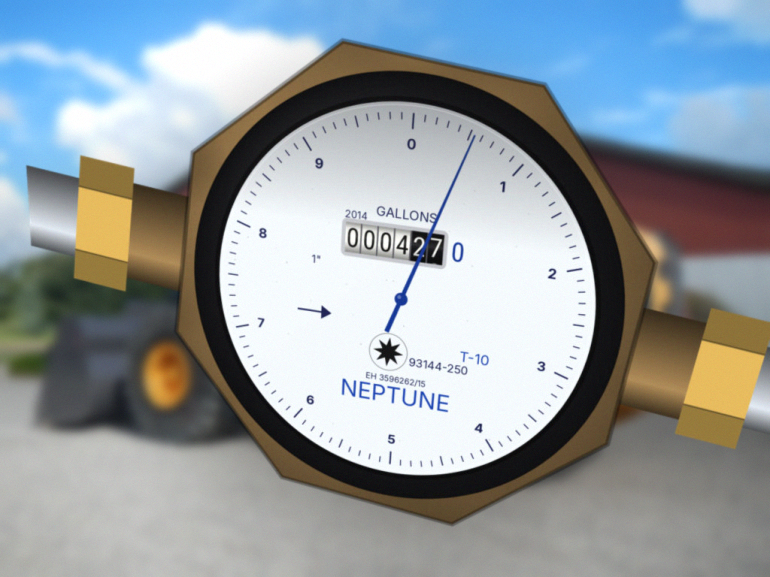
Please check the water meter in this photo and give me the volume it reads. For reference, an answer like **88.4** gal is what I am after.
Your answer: **4270.5** gal
